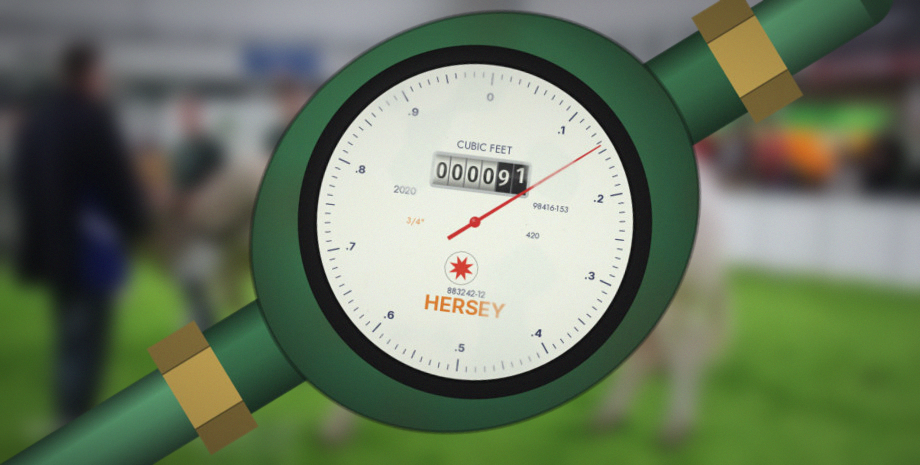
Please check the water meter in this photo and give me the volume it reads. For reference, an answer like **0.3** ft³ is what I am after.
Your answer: **91.14** ft³
